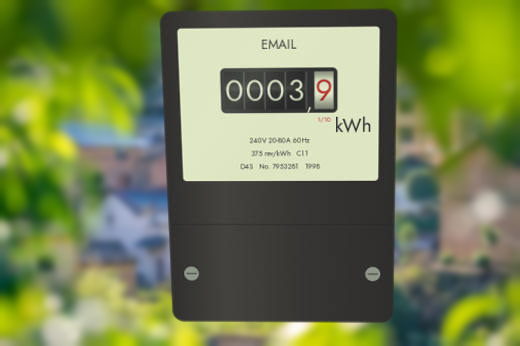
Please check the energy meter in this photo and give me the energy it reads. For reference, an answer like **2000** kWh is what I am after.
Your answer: **3.9** kWh
